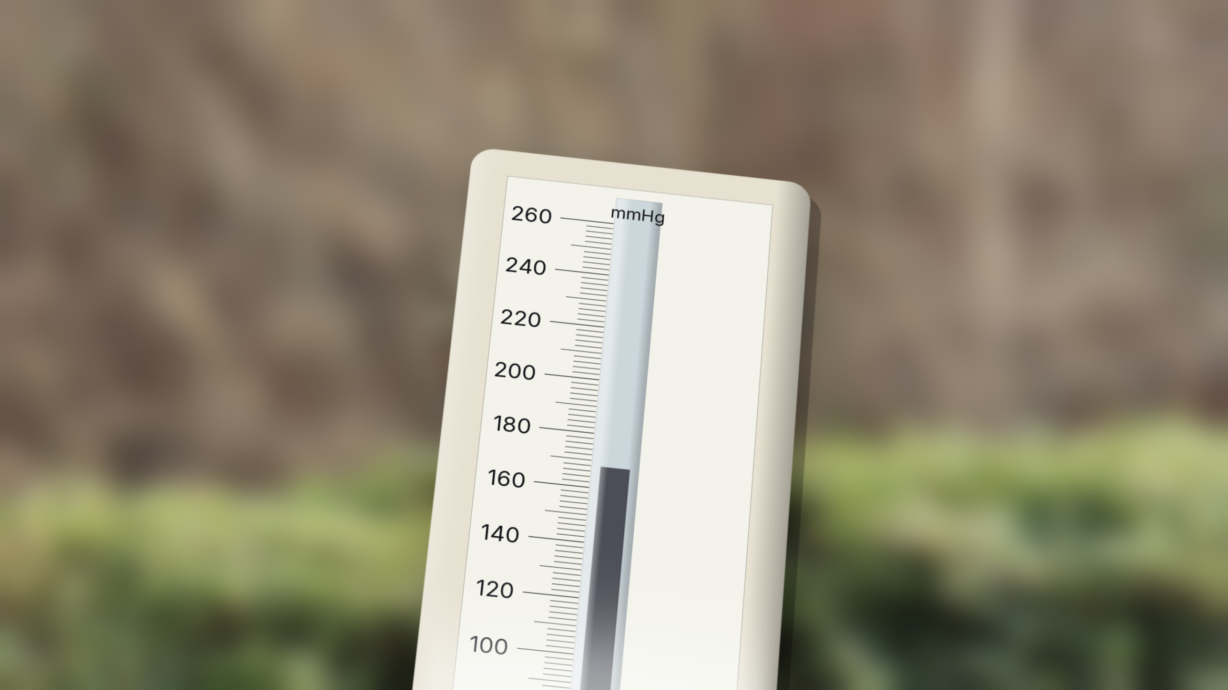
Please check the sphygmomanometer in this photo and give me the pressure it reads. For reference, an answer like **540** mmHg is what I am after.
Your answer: **168** mmHg
